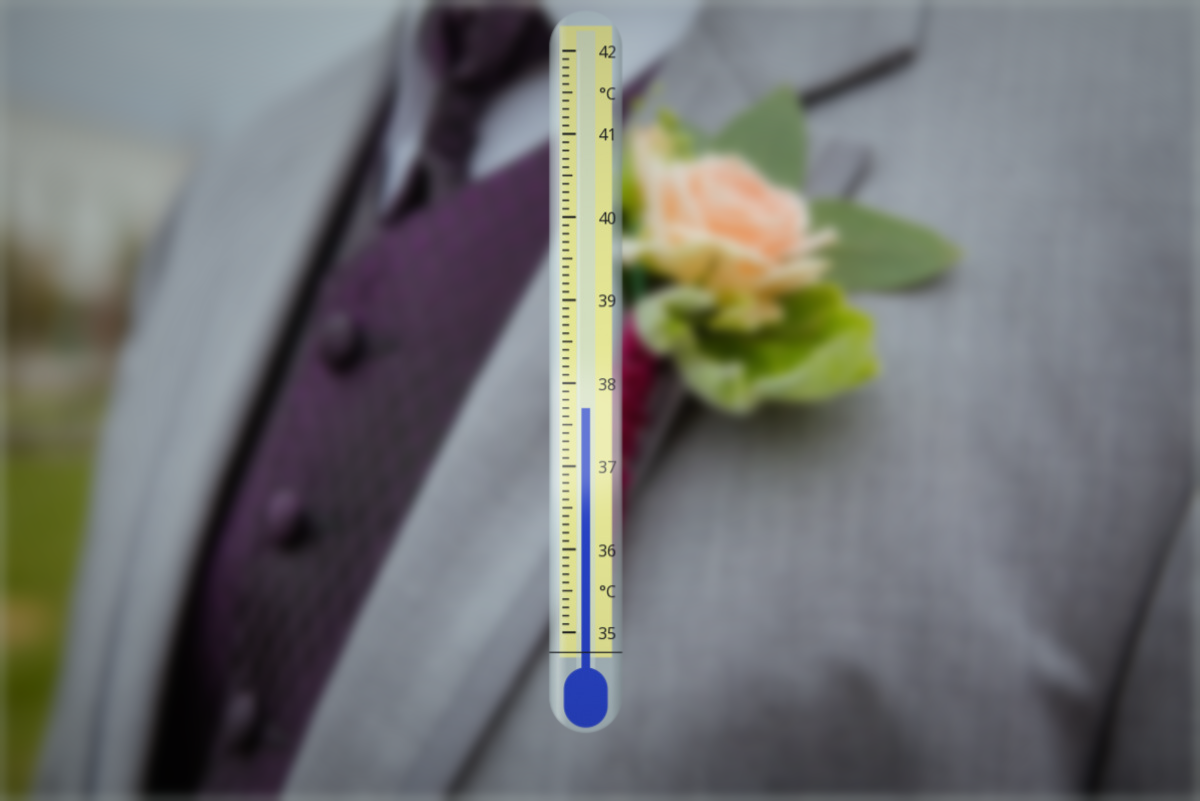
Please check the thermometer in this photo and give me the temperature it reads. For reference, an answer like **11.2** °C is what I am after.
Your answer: **37.7** °C
